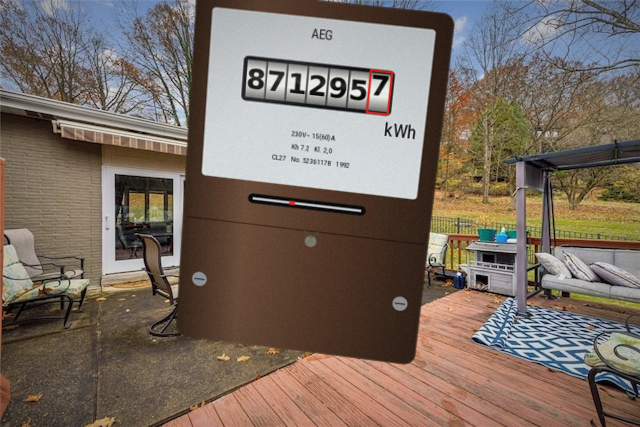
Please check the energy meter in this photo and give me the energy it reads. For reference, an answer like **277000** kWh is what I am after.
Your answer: **871295.7** kWh
